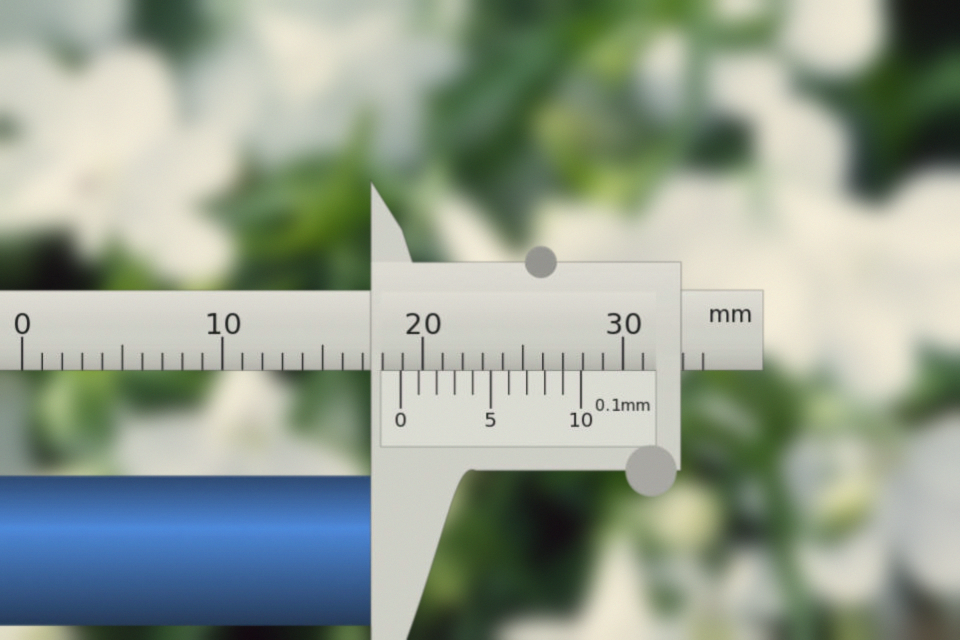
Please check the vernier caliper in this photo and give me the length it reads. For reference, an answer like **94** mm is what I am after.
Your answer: **18.9** mm
